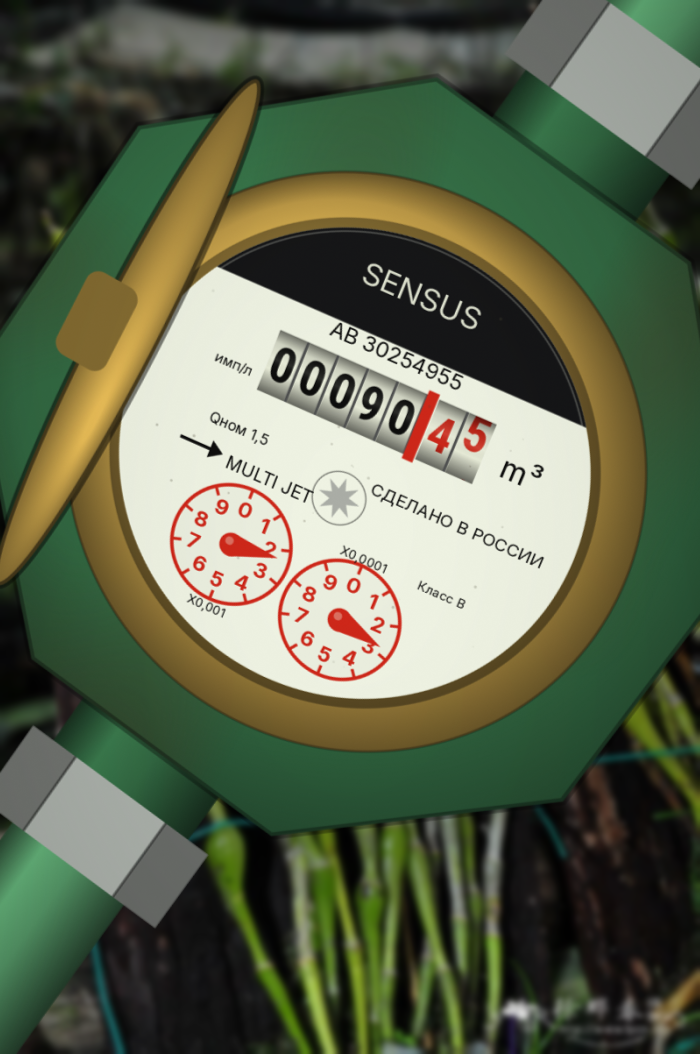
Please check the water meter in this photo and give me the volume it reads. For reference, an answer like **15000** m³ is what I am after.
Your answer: **90.4522** m³
